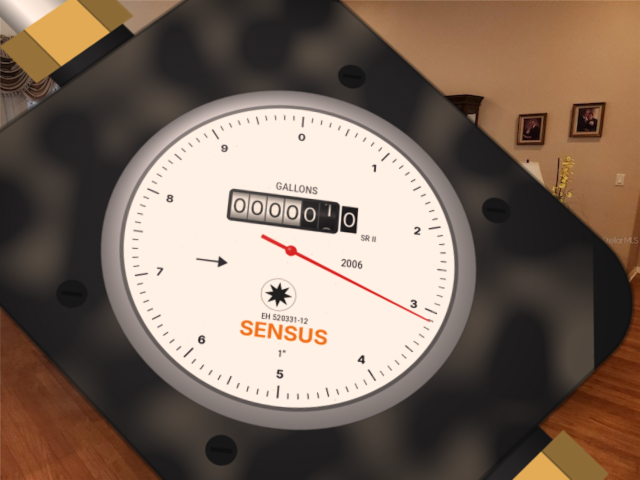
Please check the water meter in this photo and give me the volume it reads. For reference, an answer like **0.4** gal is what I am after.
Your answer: **13.1** gal
